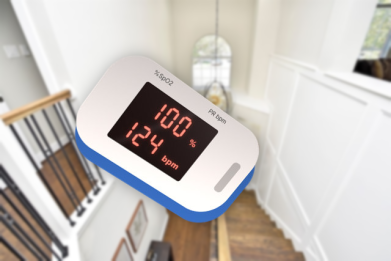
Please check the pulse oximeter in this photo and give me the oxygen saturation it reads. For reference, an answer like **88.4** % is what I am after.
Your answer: **100** %
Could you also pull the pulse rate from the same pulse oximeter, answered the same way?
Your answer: **124** bpm
